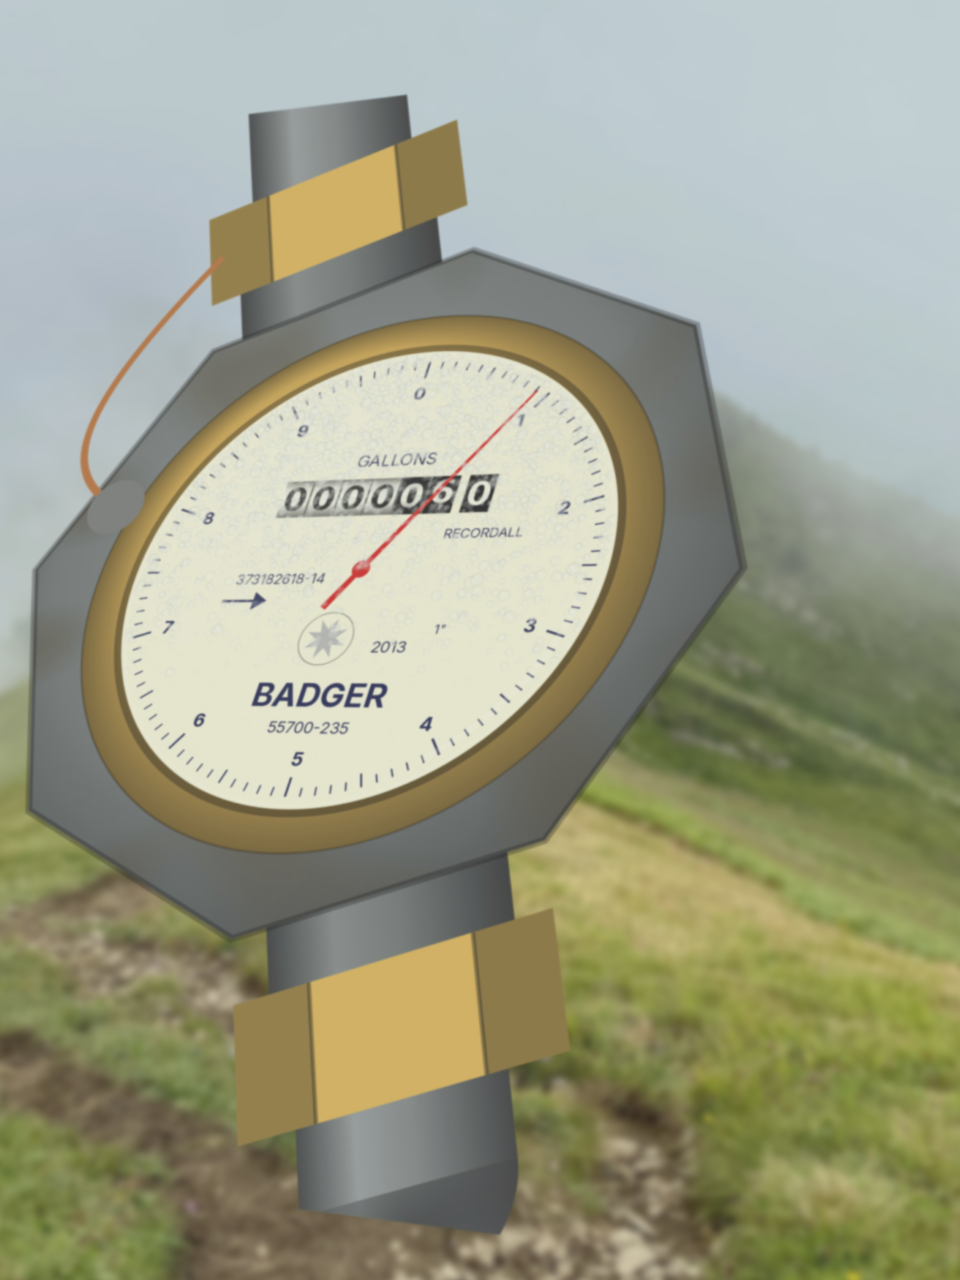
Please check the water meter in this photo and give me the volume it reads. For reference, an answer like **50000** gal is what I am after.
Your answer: **60.9** gal
